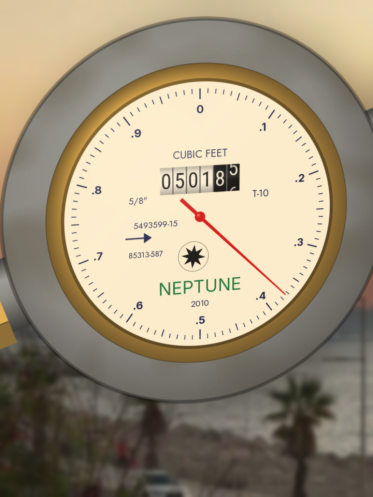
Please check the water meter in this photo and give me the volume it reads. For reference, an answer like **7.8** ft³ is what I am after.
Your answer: **50185.37** ft³
